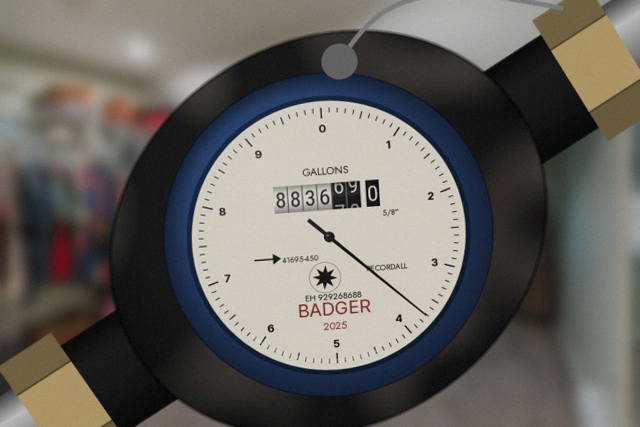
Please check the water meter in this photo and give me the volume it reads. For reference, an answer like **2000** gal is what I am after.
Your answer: **8836693.7** gal
